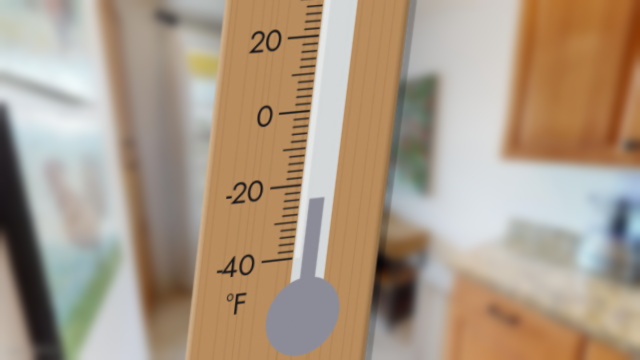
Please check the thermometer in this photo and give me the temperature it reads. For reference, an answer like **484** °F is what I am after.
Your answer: **-24** °F
